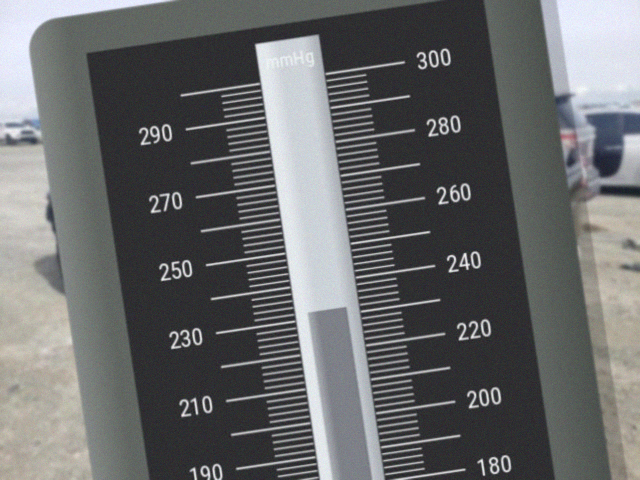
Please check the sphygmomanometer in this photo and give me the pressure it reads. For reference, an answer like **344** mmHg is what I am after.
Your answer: **232** mmHg
